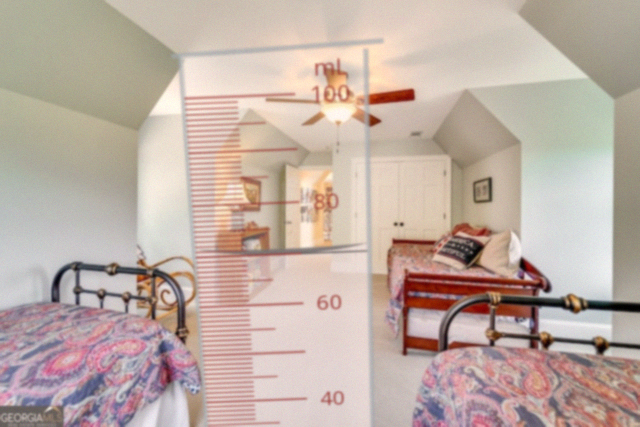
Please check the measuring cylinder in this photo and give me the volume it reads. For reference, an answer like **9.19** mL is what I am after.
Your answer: **70** mL
